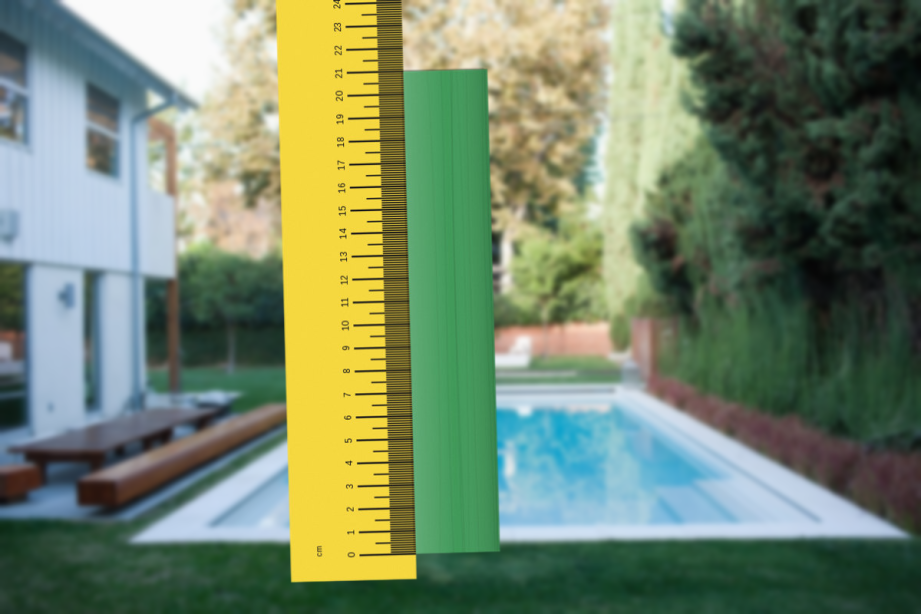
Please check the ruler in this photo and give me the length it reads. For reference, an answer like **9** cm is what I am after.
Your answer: **21** cm
